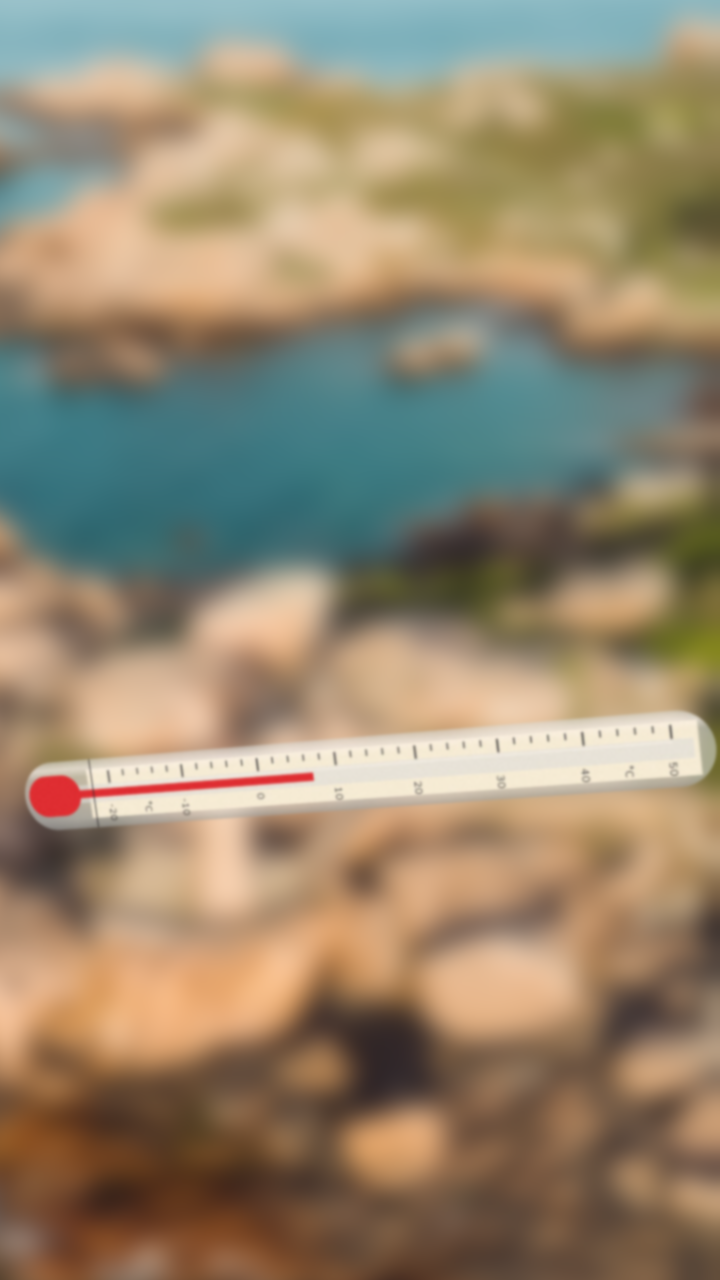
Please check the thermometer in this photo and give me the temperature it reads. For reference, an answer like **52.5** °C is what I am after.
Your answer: **7** °C
